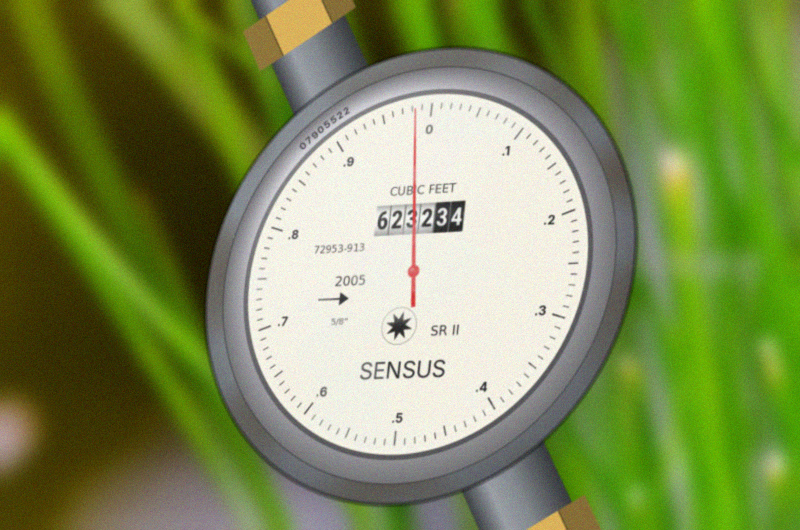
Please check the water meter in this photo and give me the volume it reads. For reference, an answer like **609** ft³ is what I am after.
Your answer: **623233.98** ft³
